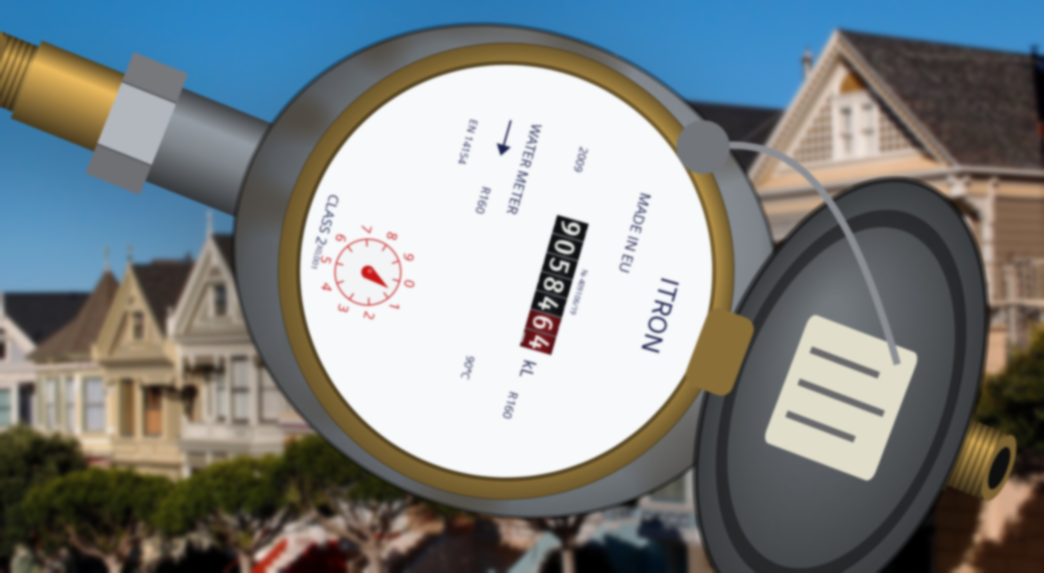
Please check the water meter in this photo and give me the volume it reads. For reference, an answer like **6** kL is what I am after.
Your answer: **90584.640** kL
